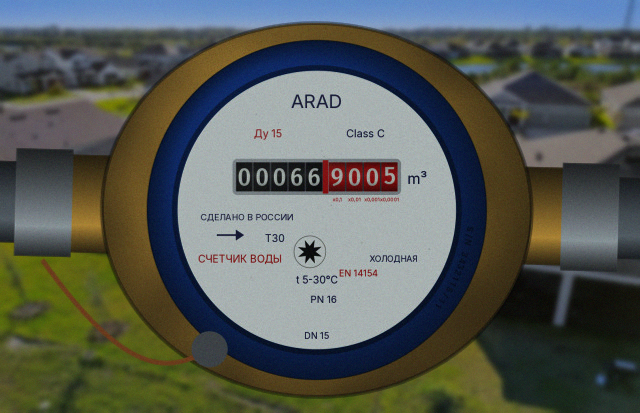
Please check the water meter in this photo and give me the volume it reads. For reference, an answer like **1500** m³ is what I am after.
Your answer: **66.9005** m³
